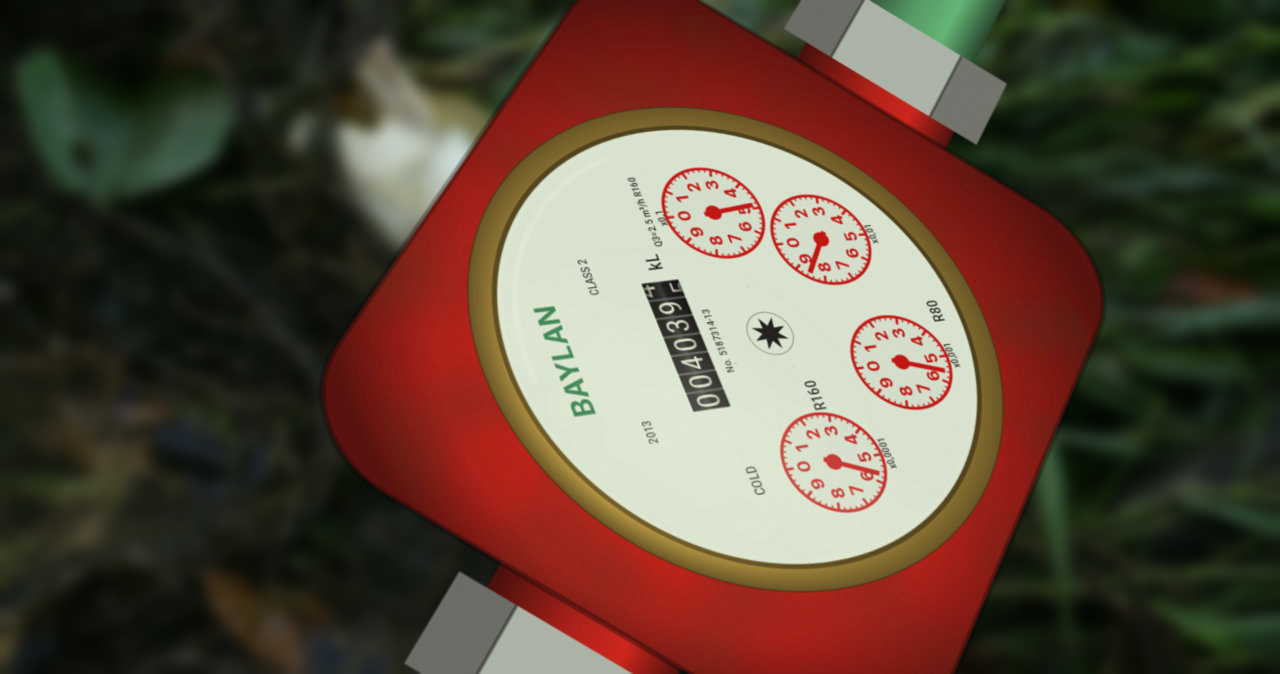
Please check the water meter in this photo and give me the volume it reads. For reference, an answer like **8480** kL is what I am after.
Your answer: **40394.4855** kL
